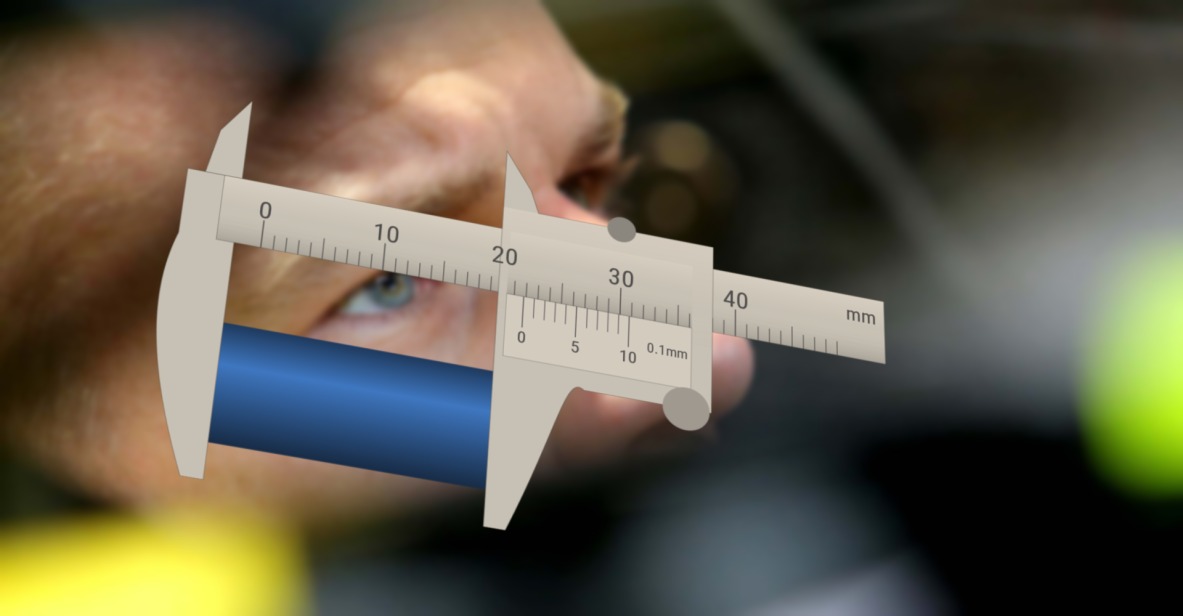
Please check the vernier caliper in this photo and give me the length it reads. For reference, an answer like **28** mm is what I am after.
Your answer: **21.8** mm
